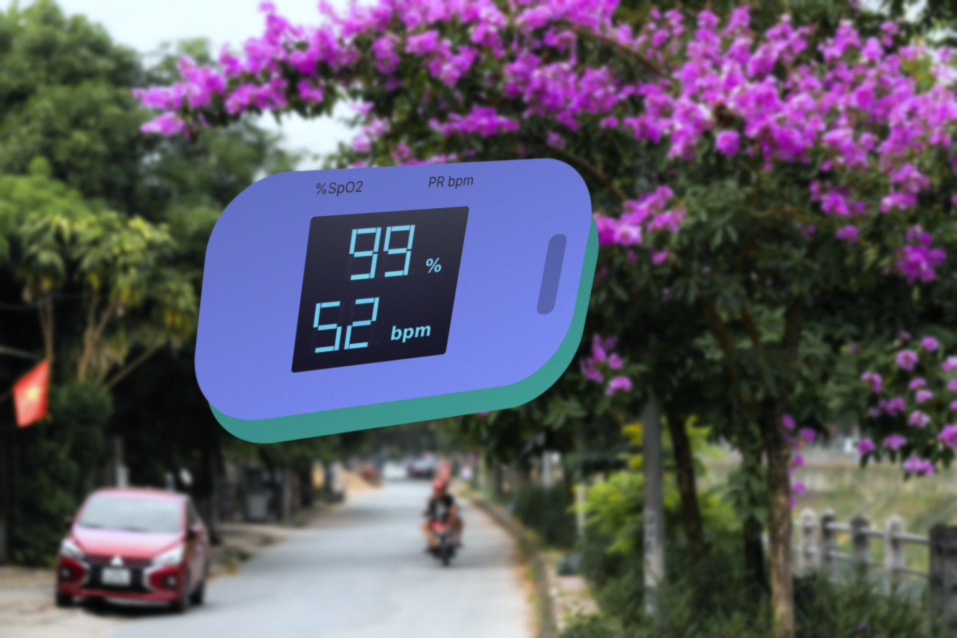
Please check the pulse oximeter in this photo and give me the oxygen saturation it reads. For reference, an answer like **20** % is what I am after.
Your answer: **99** %
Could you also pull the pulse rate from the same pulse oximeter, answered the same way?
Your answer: **52** bpm
